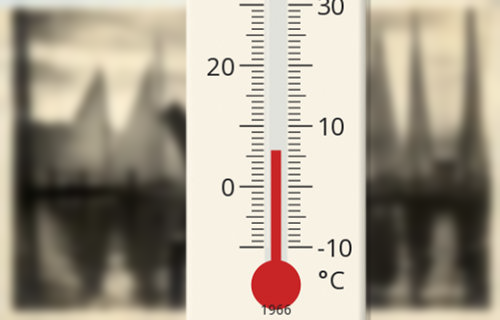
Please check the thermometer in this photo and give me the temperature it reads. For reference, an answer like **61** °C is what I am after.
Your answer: **6** °C
